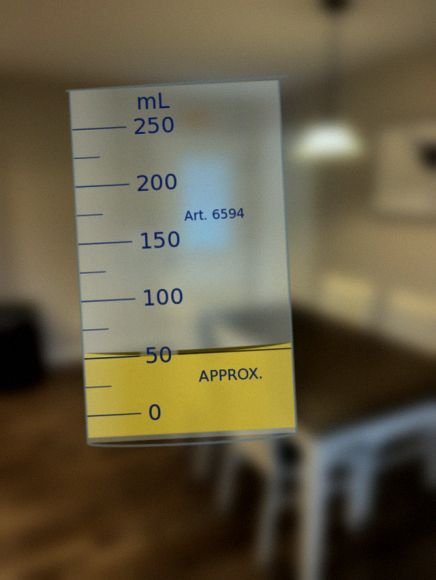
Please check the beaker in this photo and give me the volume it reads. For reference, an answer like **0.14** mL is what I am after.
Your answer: **50** mL
